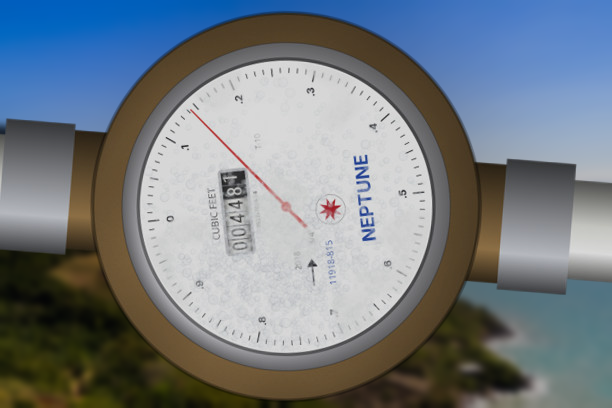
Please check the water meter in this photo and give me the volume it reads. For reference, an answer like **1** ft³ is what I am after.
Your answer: **4481.14** ft³
